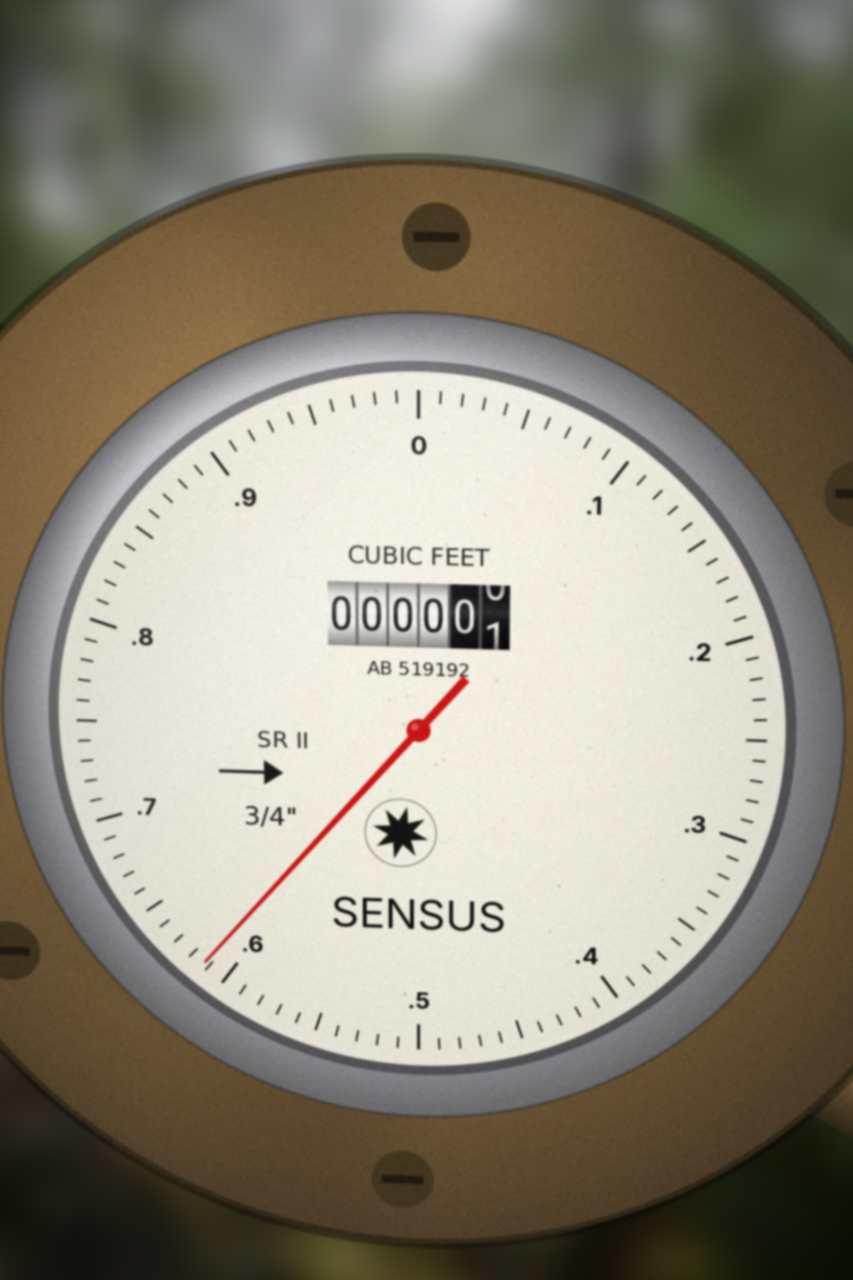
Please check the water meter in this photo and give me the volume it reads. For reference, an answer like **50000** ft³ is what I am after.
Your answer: **0.61** ft³
